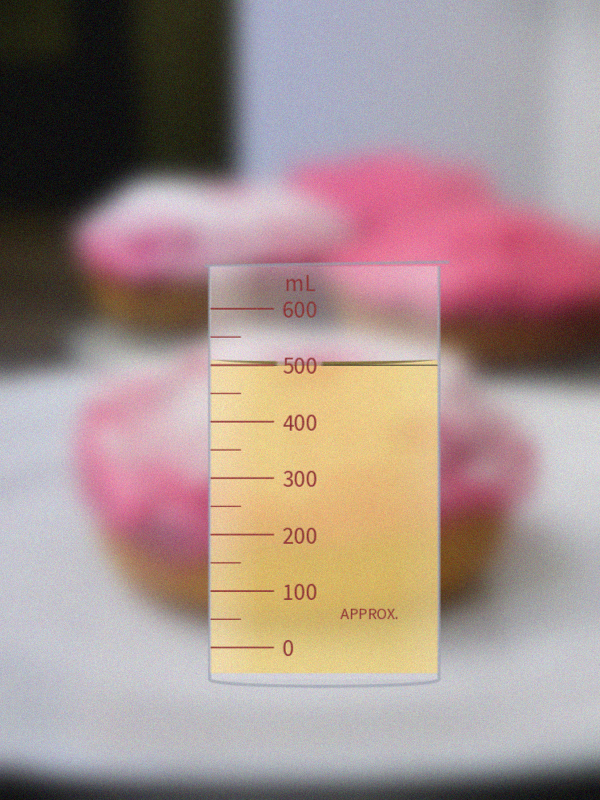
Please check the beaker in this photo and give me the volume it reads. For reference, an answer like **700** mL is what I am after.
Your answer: **500** mL
